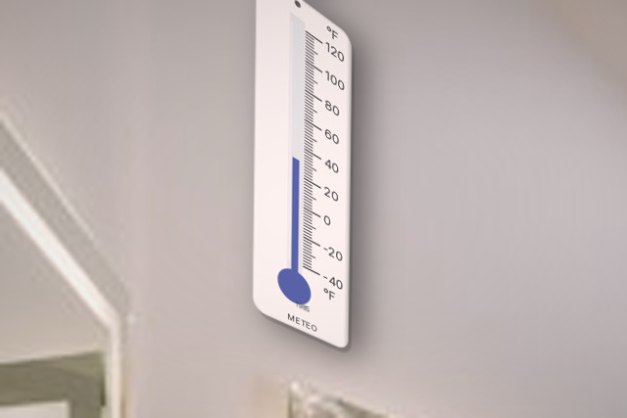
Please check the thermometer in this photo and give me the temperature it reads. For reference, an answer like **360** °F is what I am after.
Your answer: **30** °F
